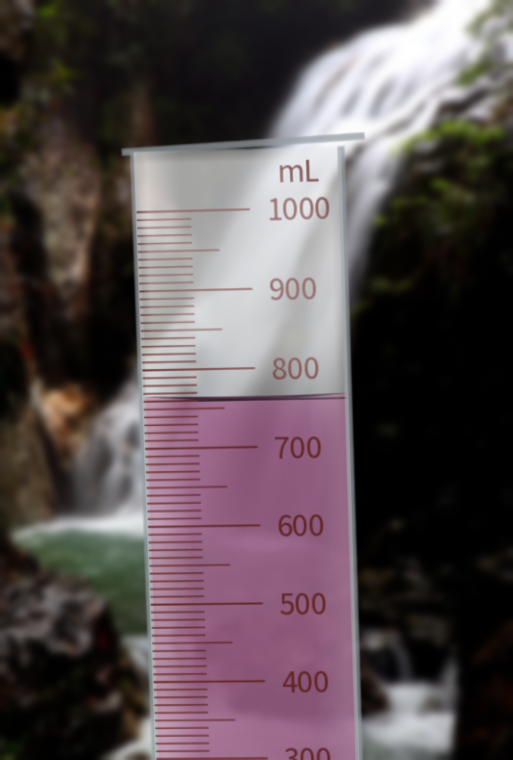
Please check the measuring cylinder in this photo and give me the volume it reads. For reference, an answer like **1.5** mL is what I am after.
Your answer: **760** mL
